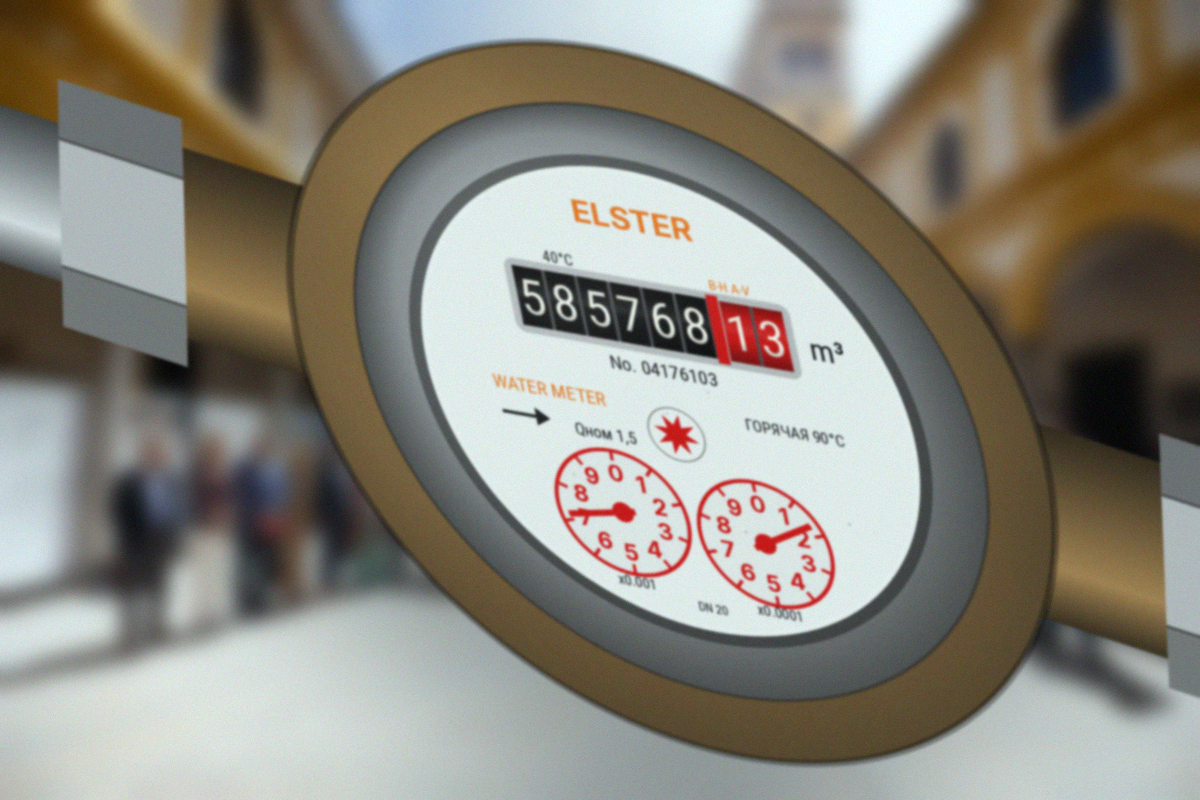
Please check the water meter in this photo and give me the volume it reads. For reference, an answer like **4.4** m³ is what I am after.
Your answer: **585768.1371** m³
